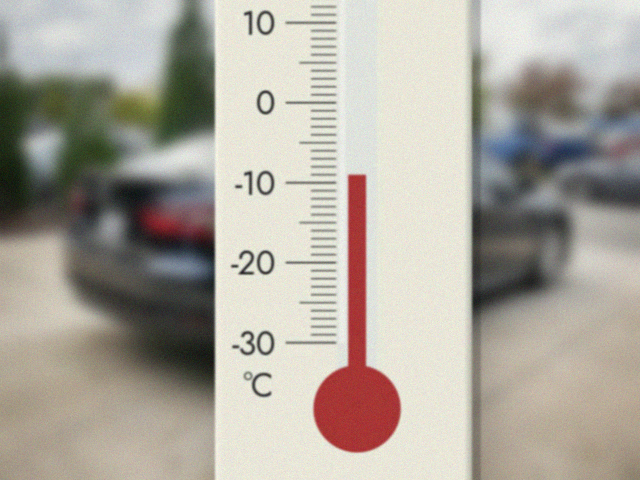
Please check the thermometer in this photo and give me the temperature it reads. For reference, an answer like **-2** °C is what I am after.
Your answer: **-9** °C
